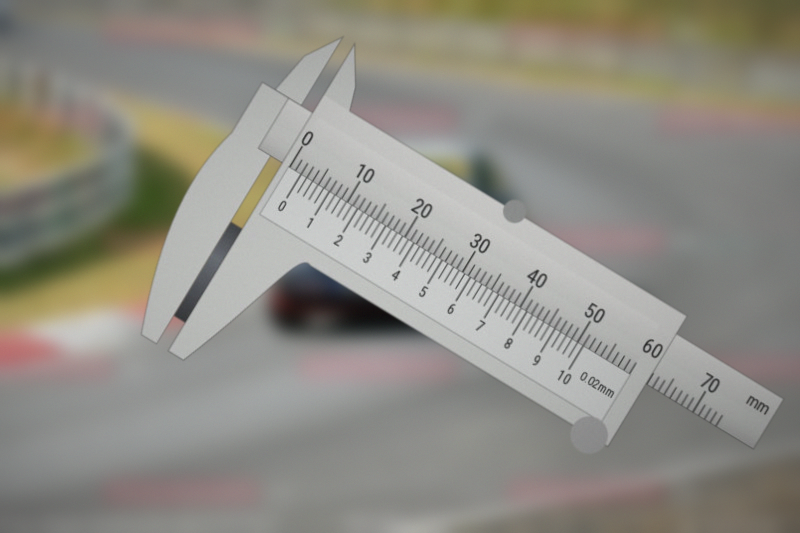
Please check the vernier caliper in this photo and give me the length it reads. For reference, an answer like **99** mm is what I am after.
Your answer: **2.0** mm
